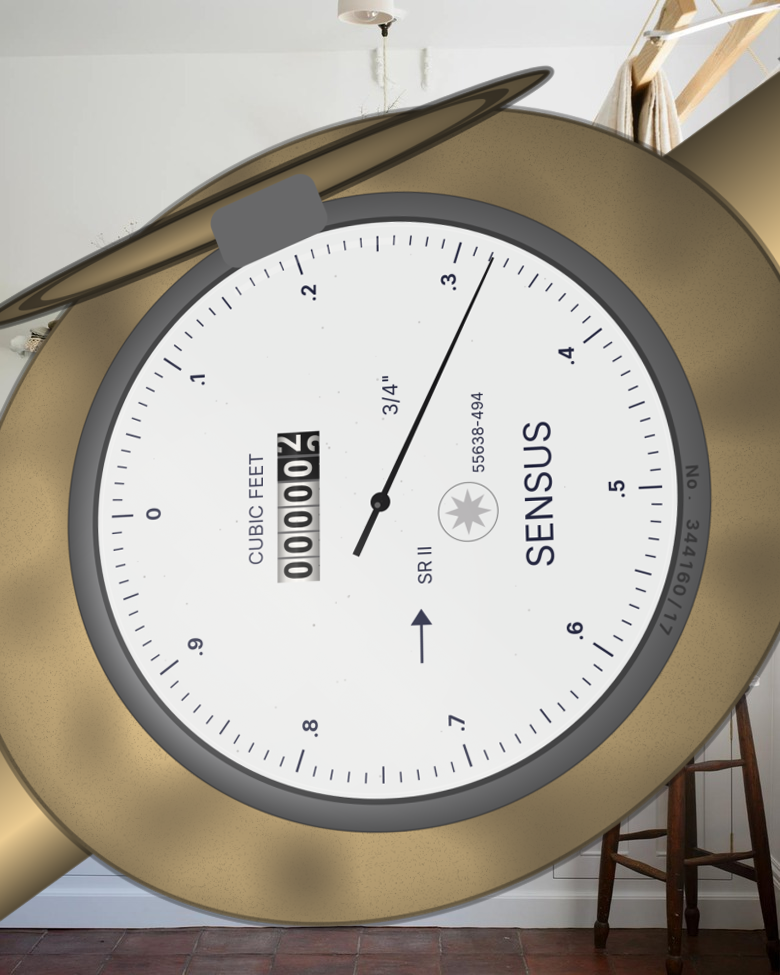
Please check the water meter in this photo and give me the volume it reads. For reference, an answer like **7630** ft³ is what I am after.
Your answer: **2.32** ft³
